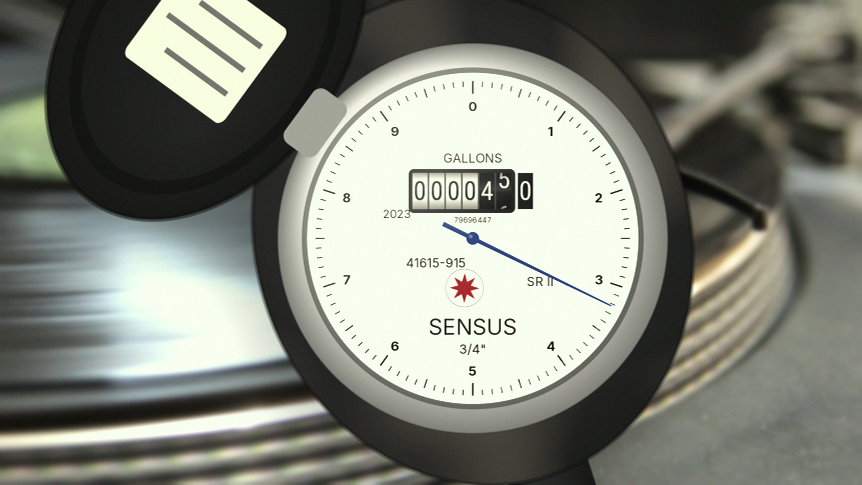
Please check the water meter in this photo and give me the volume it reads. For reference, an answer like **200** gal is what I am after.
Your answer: **453.2** gal
